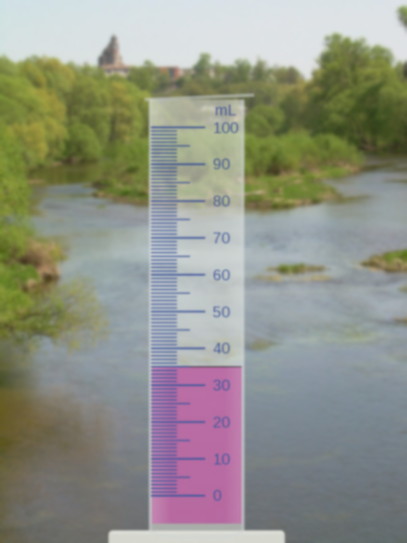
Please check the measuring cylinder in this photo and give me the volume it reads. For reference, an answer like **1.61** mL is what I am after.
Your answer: **35** mL
